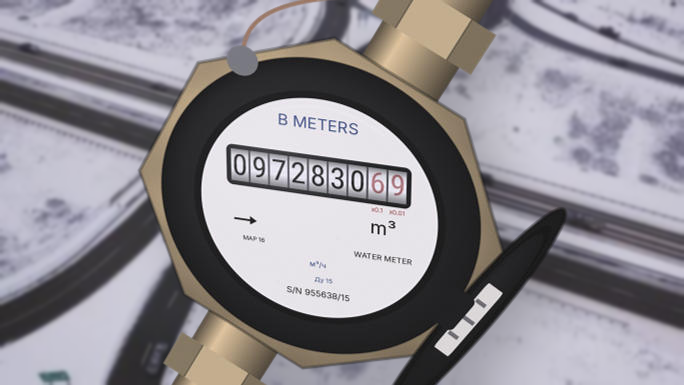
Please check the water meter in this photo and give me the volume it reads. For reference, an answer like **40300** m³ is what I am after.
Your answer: **972830.69** m³
